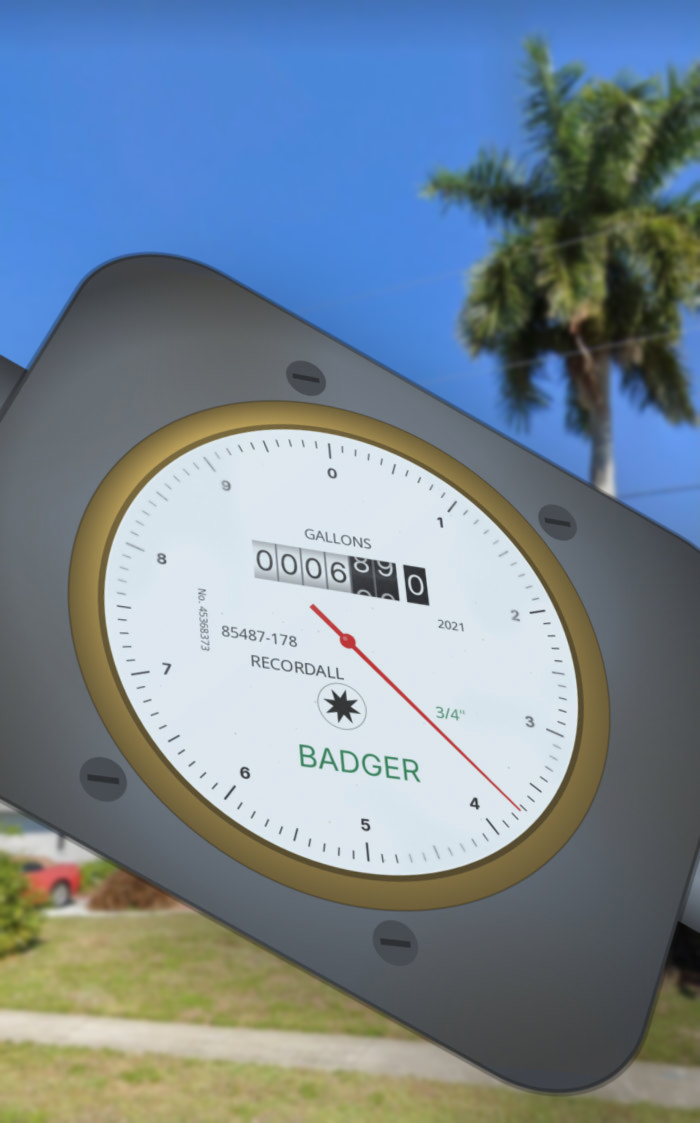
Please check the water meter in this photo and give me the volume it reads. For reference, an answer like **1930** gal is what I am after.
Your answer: **6893.7** gal
